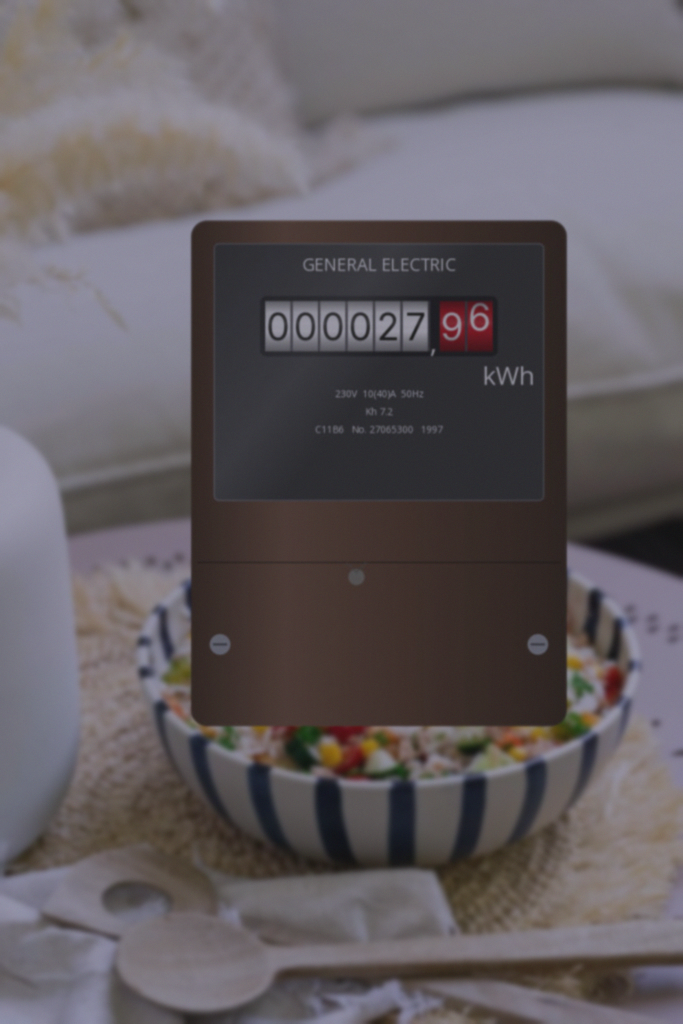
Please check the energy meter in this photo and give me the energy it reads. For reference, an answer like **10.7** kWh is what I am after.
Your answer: **27.96** kWh
